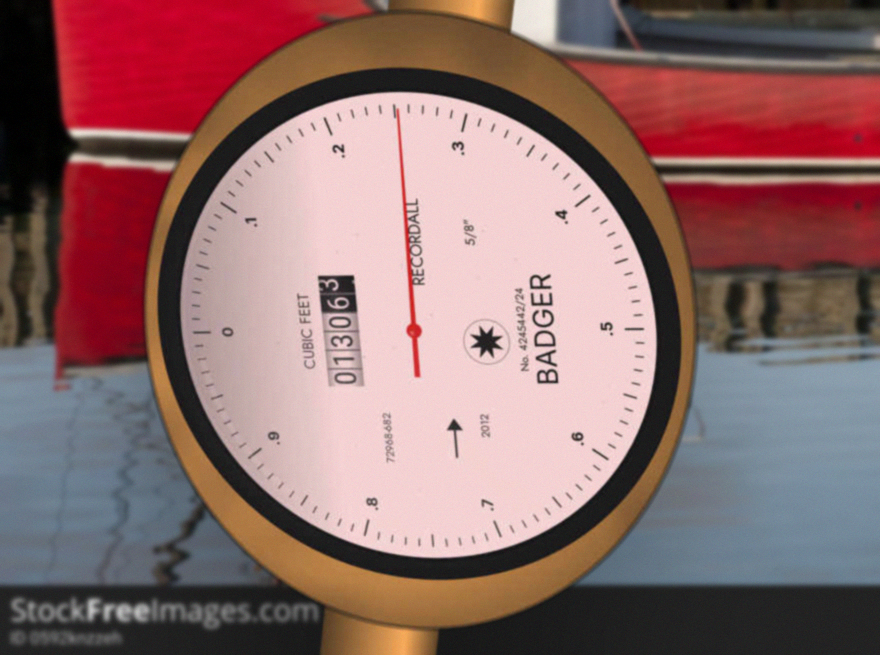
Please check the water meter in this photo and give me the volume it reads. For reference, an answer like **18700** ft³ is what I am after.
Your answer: **13063.25** ft³
